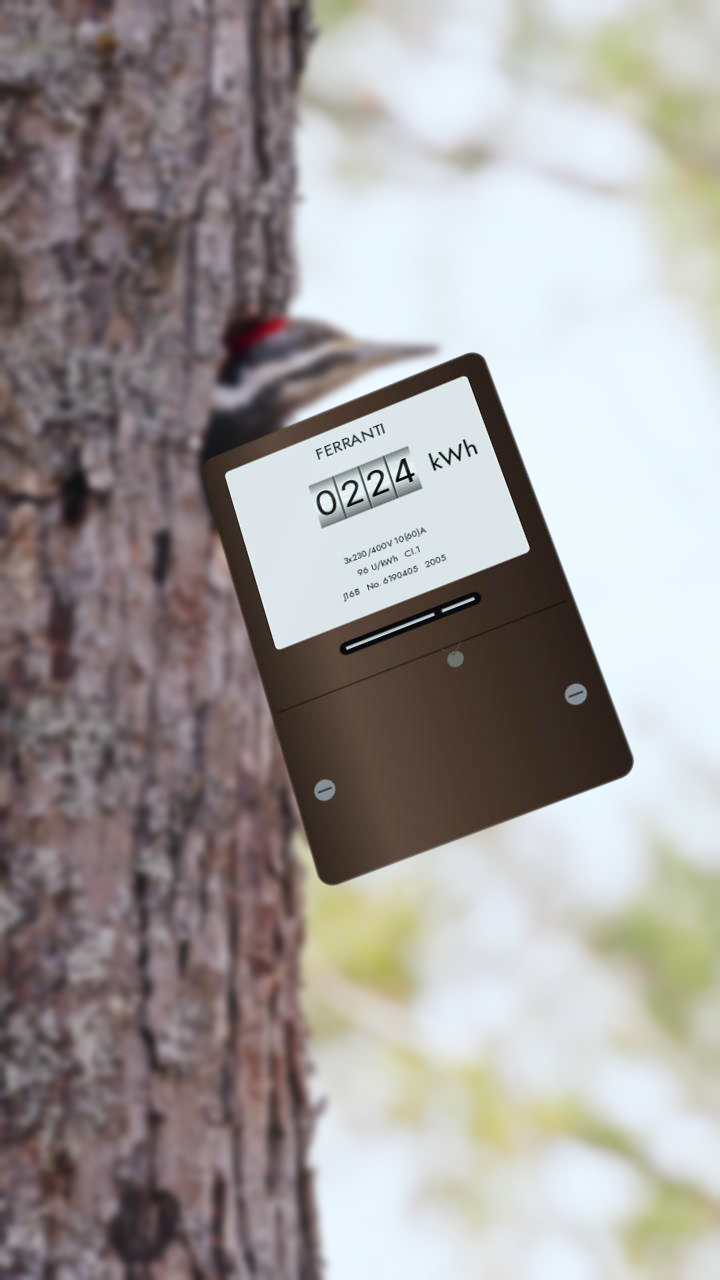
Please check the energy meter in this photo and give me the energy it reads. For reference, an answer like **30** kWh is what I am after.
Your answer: **224** kWh
